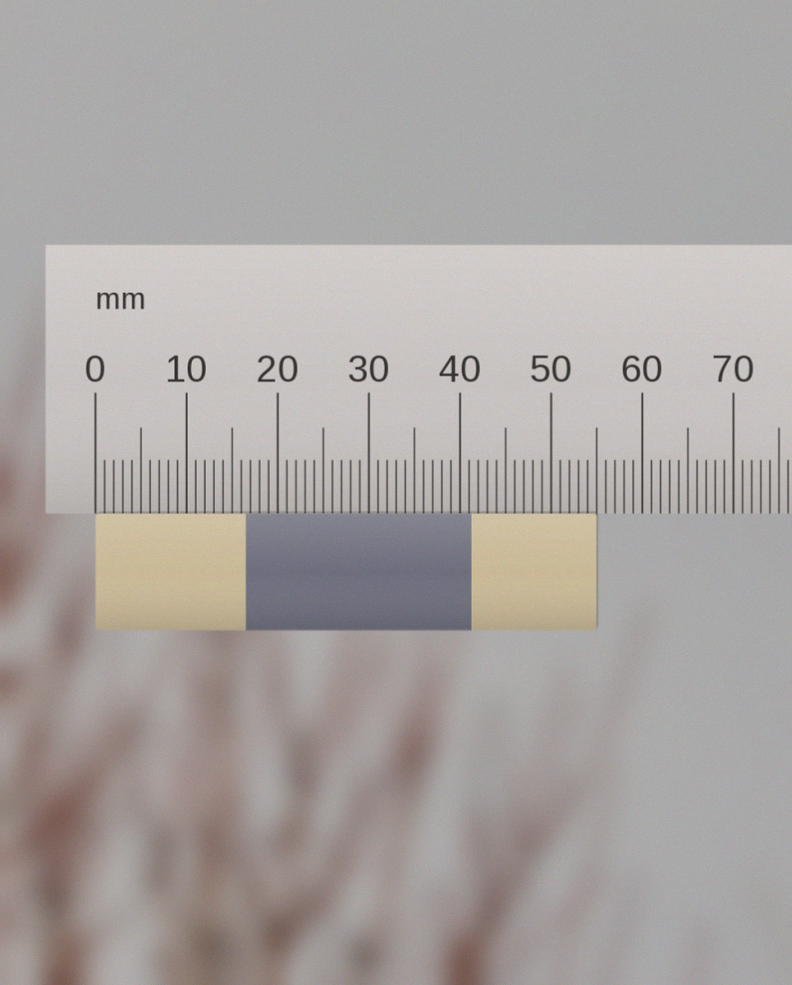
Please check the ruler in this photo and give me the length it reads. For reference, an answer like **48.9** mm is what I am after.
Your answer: **55** mm
